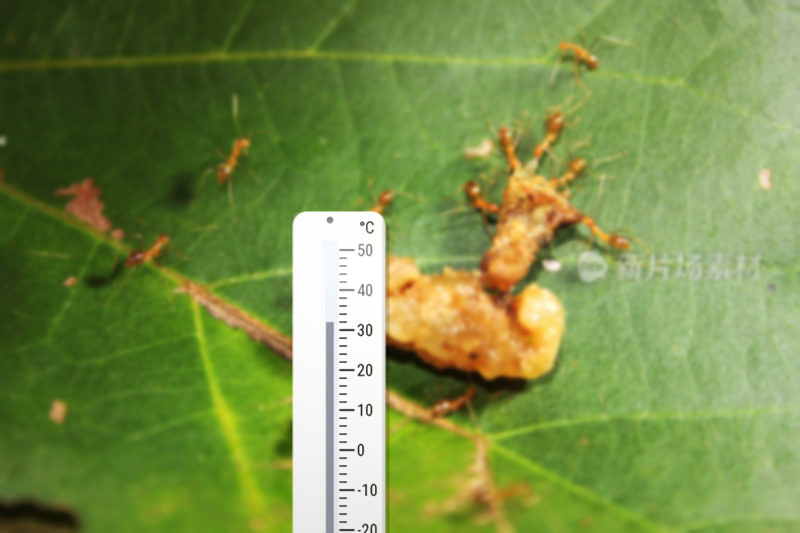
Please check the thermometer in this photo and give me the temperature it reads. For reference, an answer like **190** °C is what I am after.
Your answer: **32** °C
